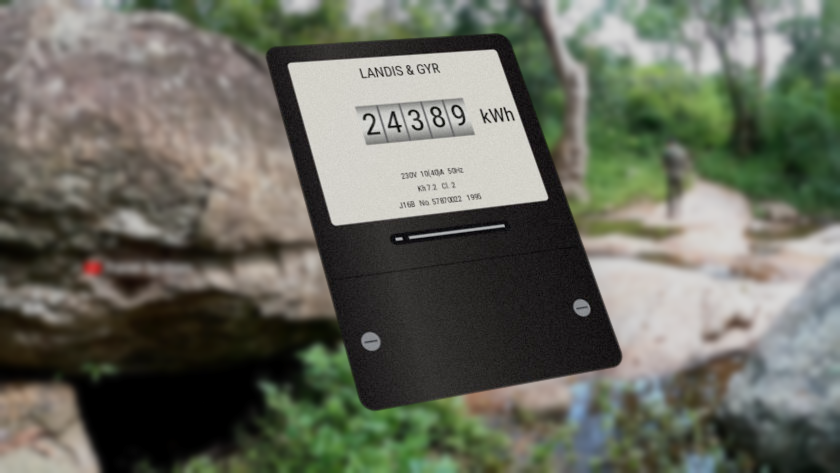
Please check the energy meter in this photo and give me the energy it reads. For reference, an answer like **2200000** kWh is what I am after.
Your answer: **24389** kWh
